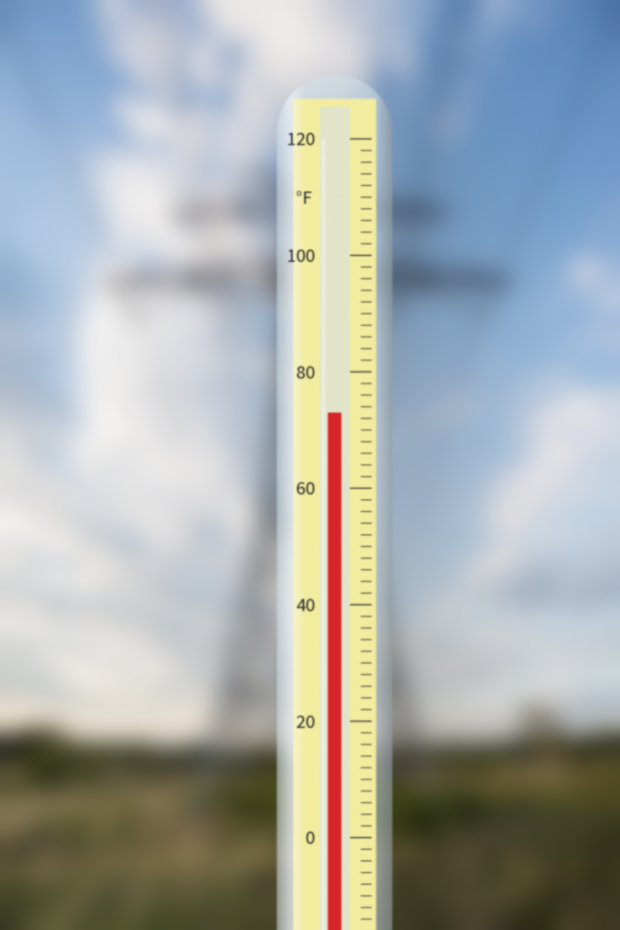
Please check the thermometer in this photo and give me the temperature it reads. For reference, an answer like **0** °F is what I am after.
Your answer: **73** °F
